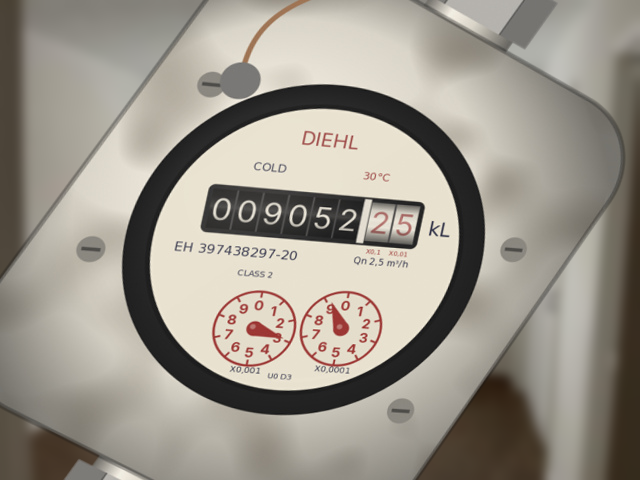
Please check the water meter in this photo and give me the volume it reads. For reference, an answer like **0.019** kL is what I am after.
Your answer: **9052.2529** kL
